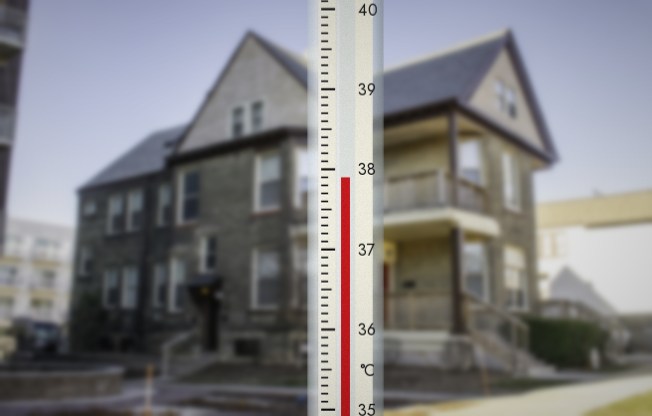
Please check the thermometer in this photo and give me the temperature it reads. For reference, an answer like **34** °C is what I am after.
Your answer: **37.9** °C
